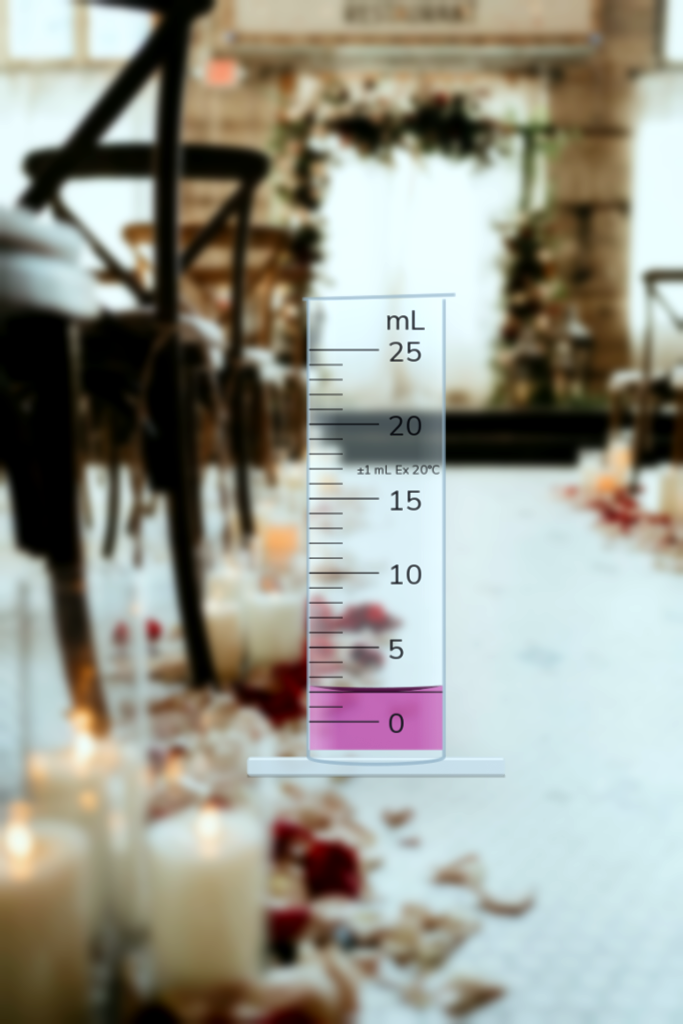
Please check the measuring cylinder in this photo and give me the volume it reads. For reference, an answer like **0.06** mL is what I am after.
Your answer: **2** mL
